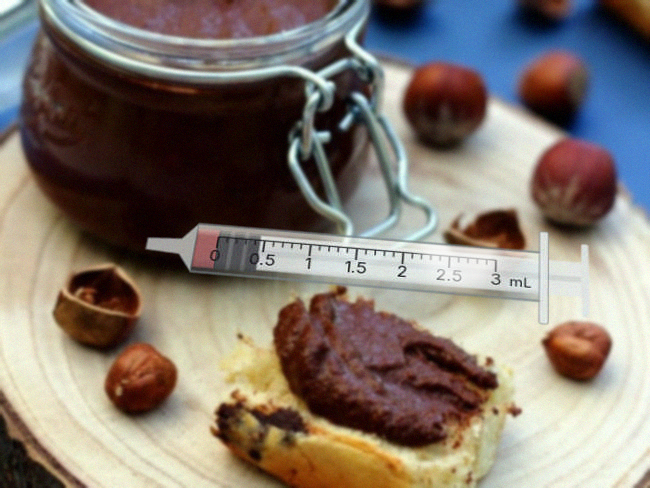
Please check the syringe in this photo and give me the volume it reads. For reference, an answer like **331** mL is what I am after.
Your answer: **0** mL
